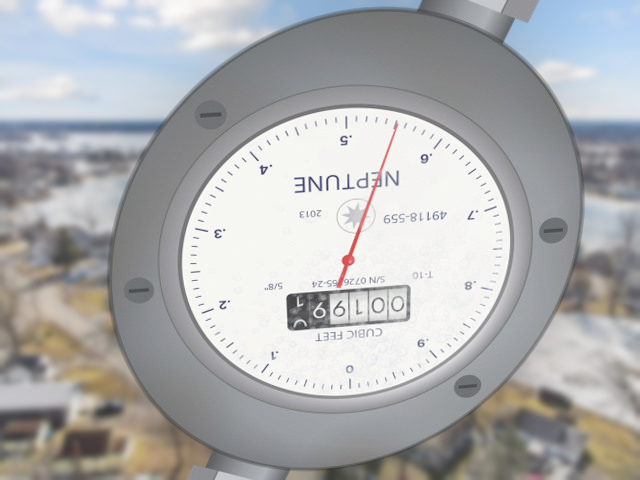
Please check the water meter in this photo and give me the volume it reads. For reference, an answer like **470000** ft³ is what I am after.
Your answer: **1990.55** ft³
